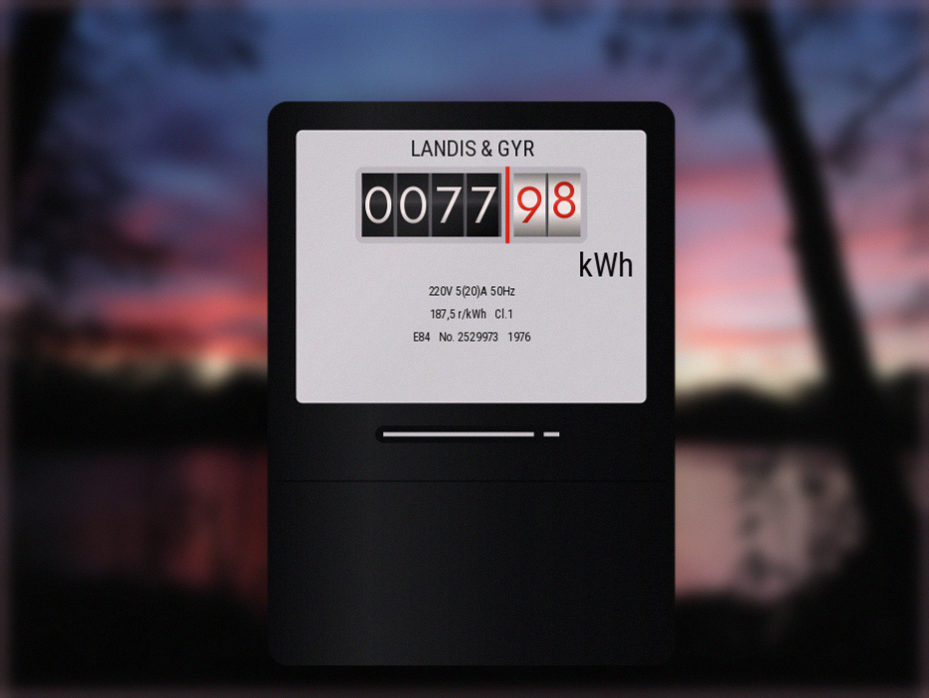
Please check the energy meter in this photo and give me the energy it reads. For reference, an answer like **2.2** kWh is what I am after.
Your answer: **77.98** kWh
